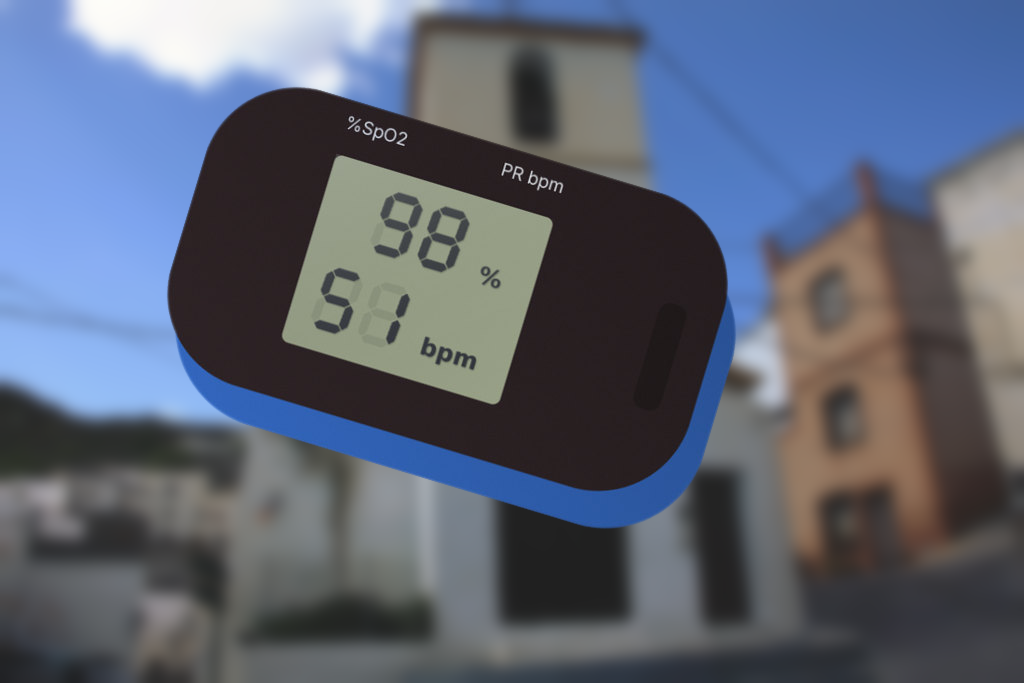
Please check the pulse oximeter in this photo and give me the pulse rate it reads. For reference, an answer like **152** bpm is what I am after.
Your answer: **51** bpm
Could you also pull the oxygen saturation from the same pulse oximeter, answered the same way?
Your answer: **98** %
